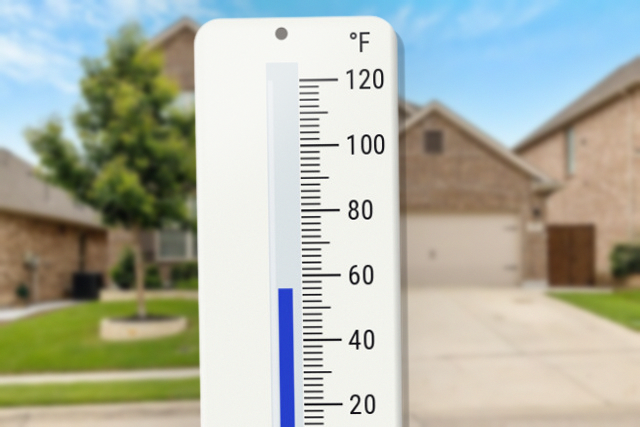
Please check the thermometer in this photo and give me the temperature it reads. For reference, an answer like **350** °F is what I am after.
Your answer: **56** °F
